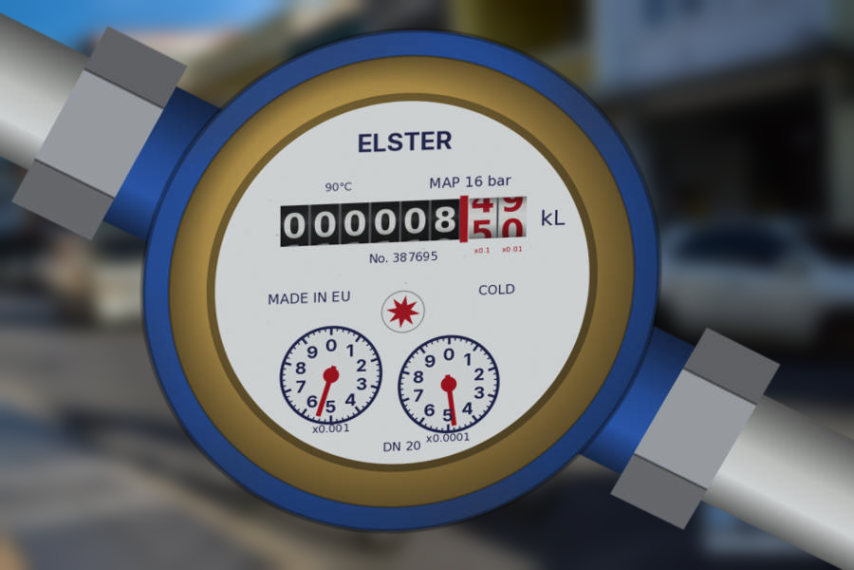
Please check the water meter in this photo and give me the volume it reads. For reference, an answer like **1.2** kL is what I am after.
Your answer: **8.4954** kL
